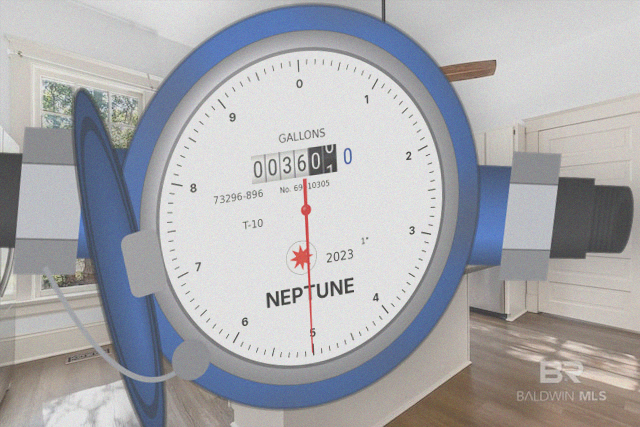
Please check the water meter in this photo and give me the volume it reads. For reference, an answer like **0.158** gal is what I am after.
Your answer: **36005.0** gal
